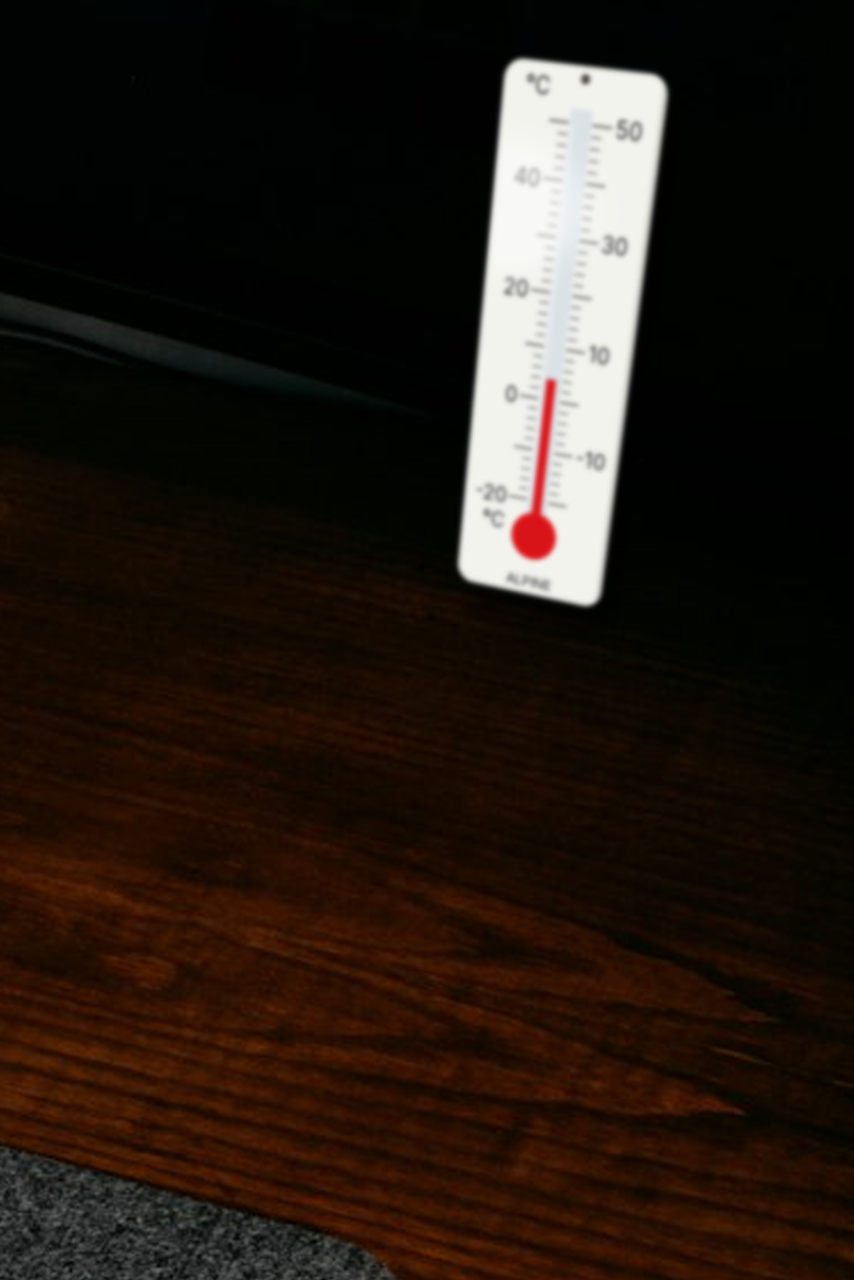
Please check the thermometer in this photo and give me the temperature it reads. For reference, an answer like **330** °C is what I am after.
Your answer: **4** °C
